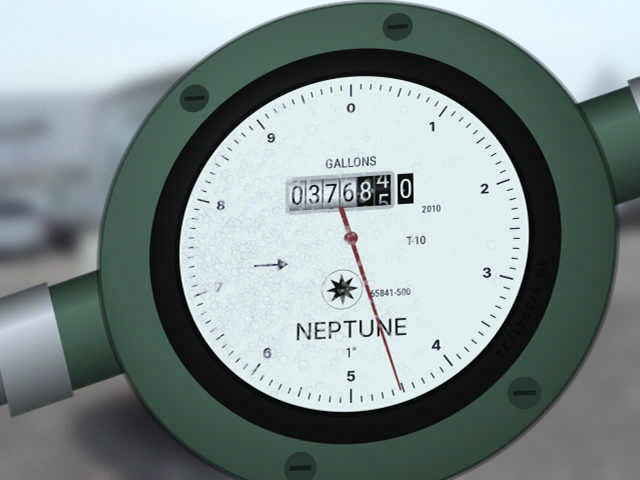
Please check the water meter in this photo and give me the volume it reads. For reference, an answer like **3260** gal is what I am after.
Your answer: **376844.5** gal
